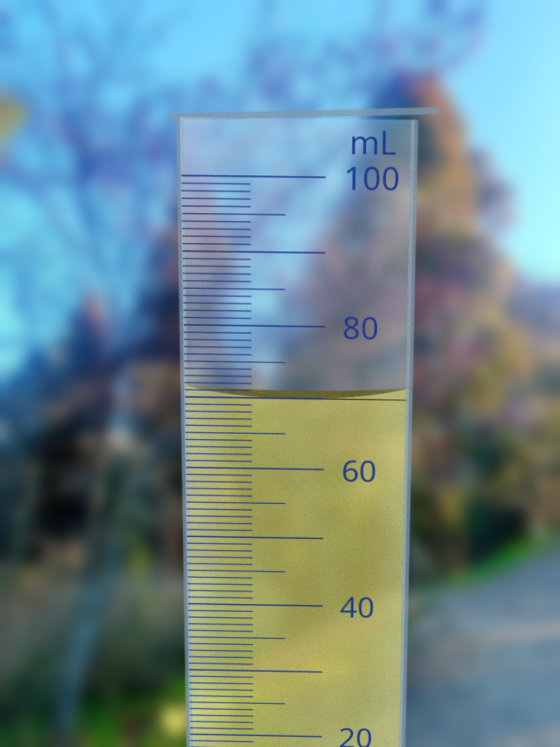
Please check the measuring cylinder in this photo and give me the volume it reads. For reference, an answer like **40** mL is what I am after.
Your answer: **70** mL
